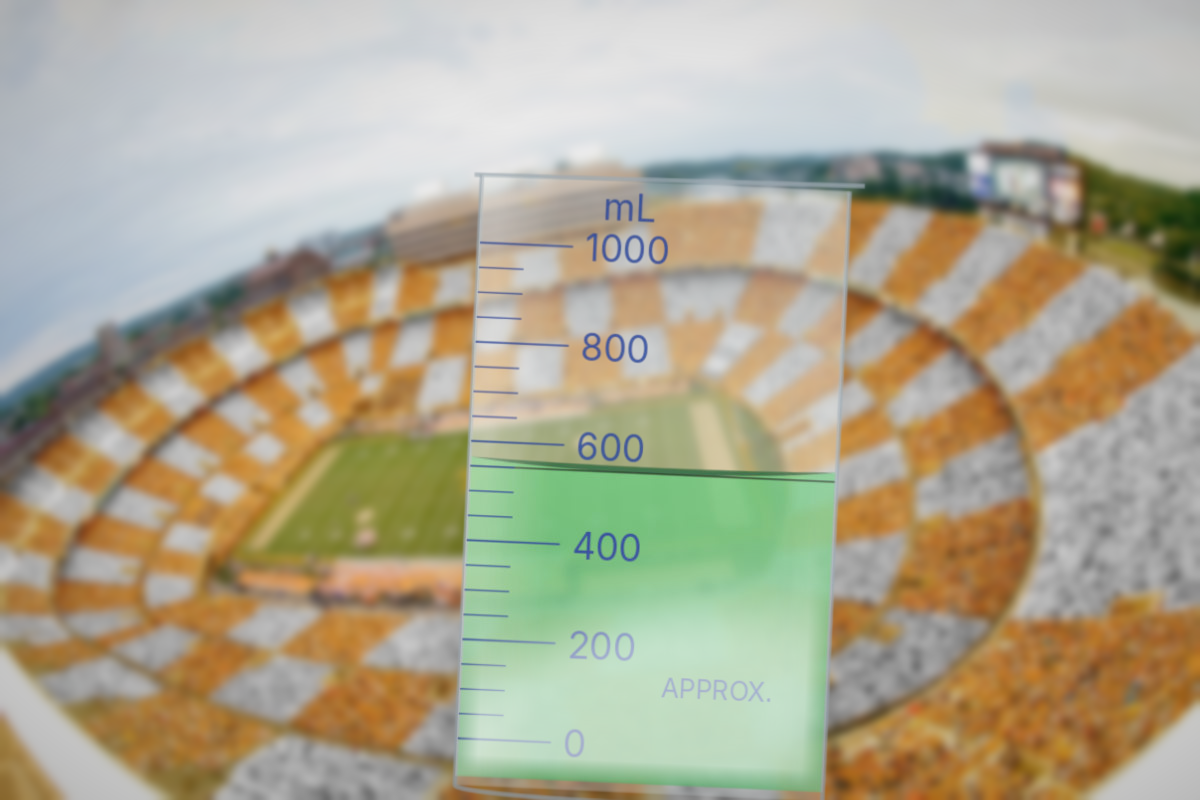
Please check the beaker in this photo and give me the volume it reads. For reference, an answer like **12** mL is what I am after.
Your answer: **550** mL
